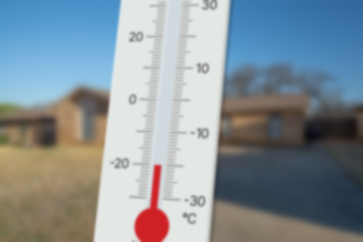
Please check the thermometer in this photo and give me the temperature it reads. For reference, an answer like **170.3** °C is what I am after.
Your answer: **-20** °C
